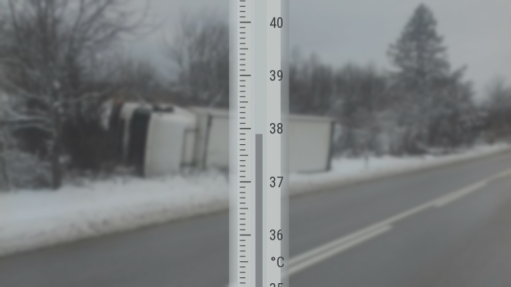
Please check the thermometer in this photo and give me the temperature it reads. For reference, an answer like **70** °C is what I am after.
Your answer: **37.9** °C
